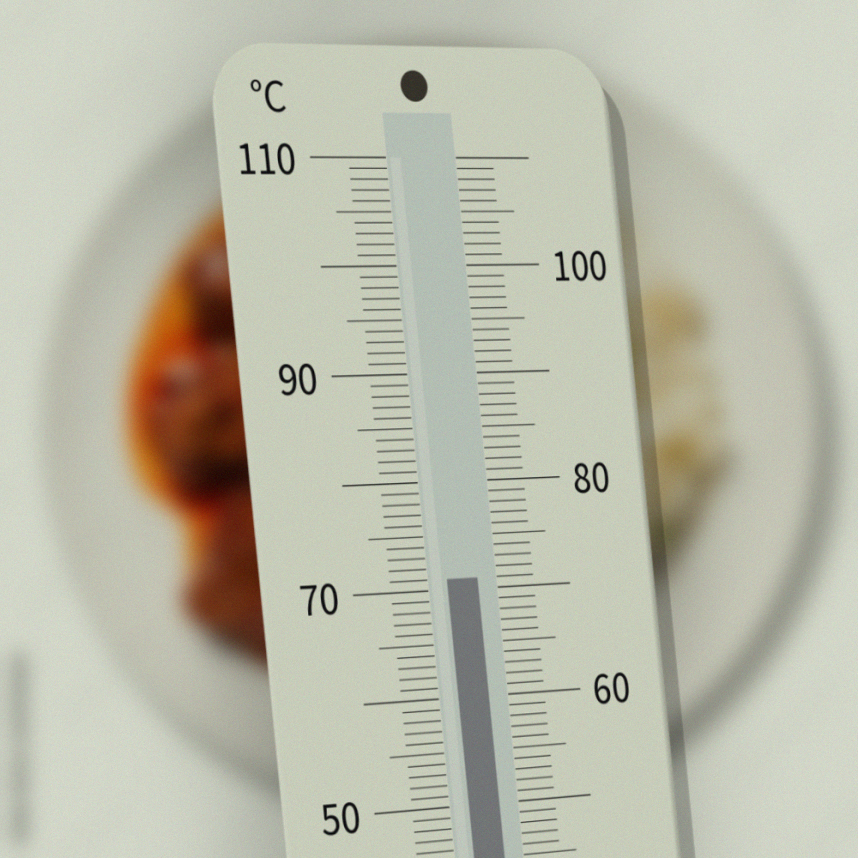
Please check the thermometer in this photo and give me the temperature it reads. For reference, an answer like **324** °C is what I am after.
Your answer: **71** °C
